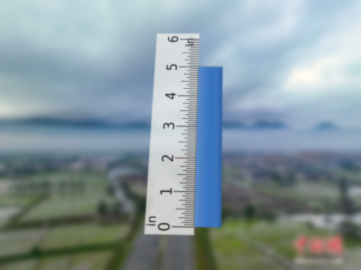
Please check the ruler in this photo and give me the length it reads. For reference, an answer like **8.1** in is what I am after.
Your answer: **5** in
